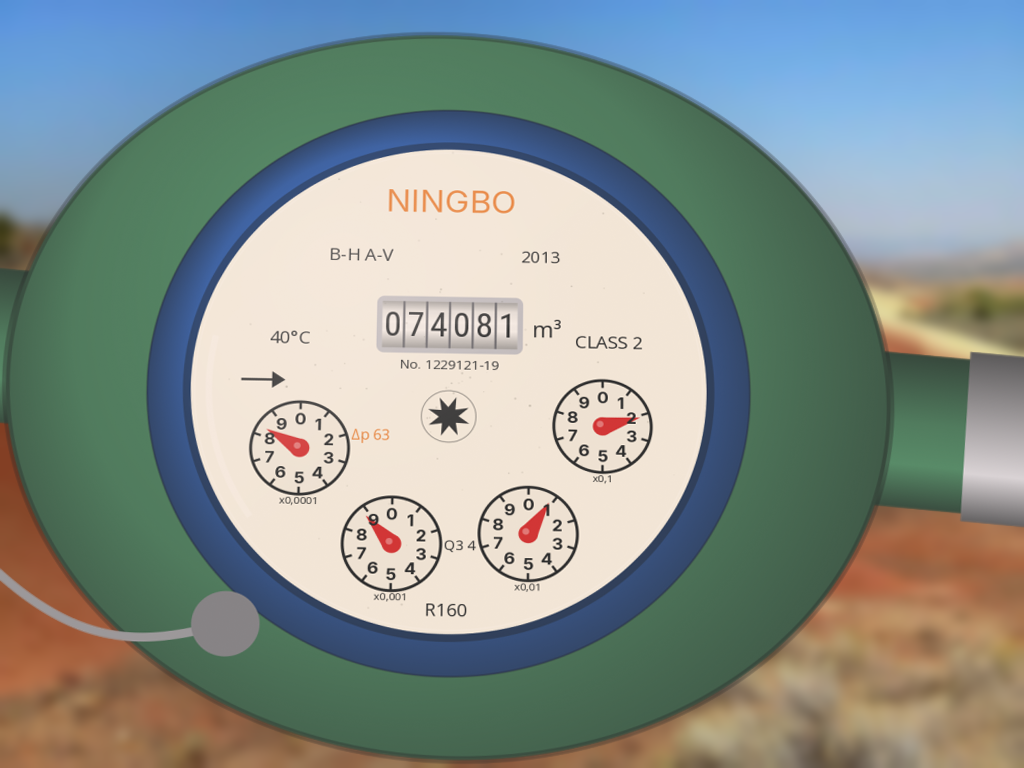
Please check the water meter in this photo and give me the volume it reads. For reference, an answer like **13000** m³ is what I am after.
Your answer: **74081.2088** m³
